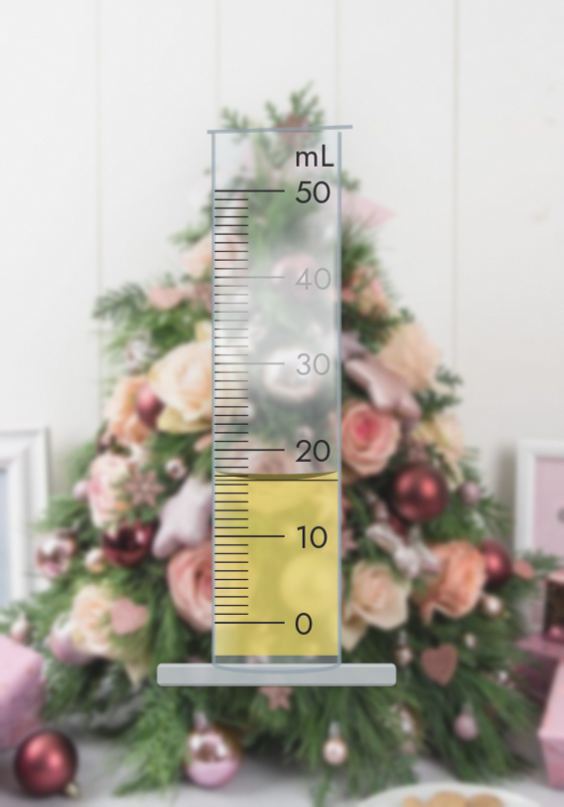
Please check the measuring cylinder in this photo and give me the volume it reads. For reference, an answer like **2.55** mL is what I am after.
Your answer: **16.5** mL
